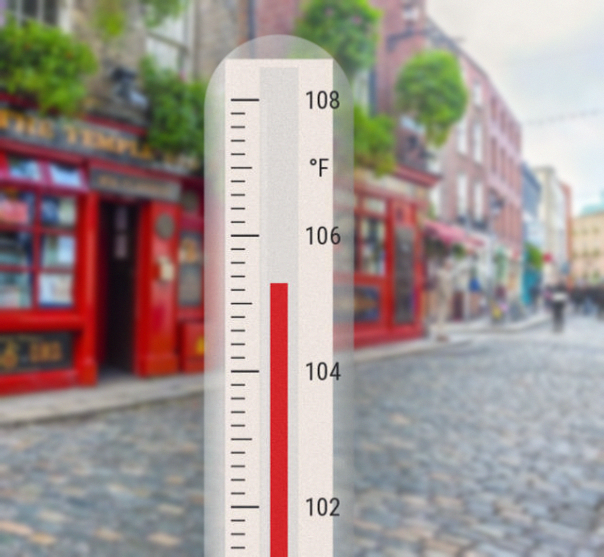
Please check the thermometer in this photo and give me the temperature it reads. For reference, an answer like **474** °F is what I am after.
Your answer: **105.3** °F
